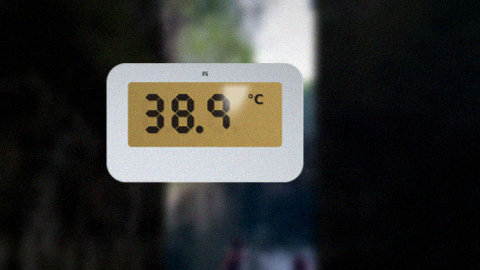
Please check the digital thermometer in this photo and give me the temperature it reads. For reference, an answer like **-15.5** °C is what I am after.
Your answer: **38.9** °C
